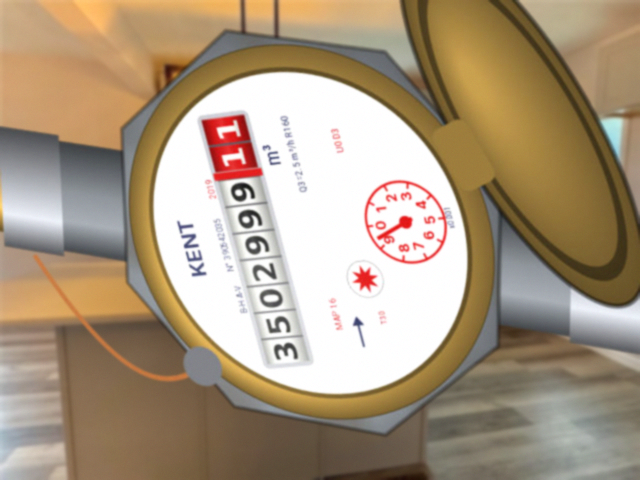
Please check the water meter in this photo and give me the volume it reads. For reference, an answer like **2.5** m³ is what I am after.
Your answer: **3502999.109** m³
